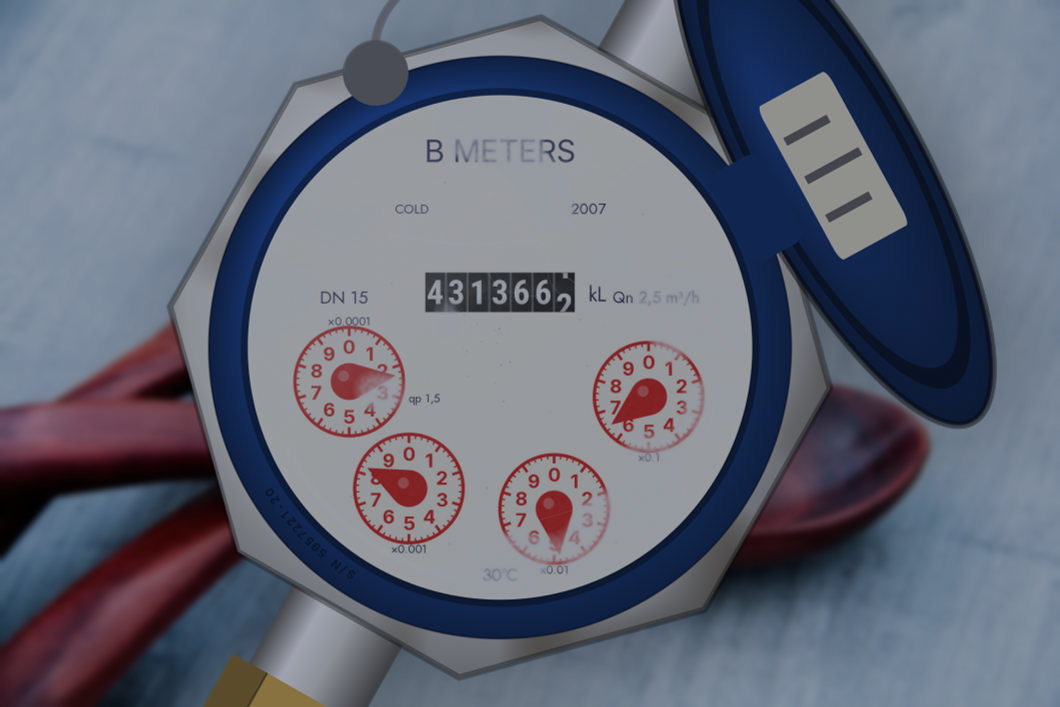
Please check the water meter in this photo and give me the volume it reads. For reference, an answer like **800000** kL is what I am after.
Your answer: **4313661.6482** kL
